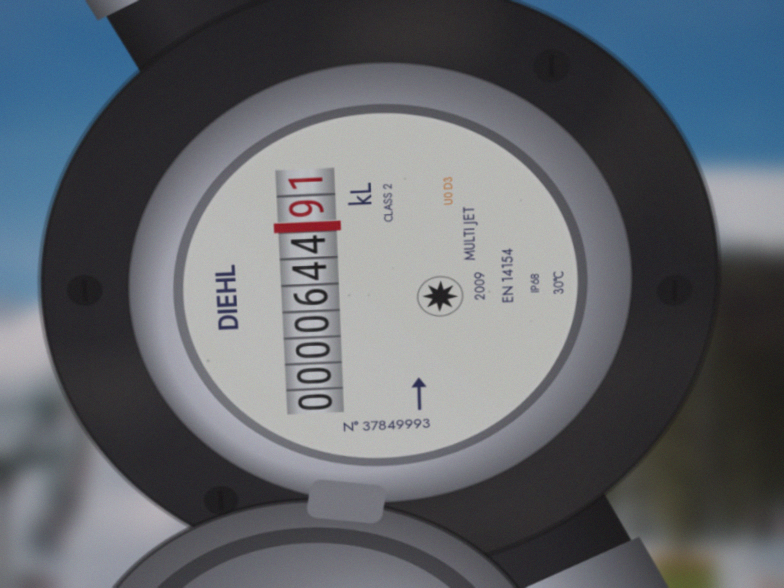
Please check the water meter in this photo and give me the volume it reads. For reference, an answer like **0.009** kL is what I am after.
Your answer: **644.91** kL
